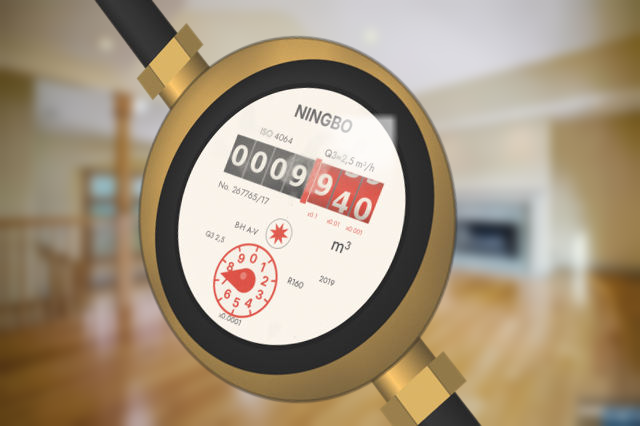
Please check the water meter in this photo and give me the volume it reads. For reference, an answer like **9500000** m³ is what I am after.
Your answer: **9.9397** m³
